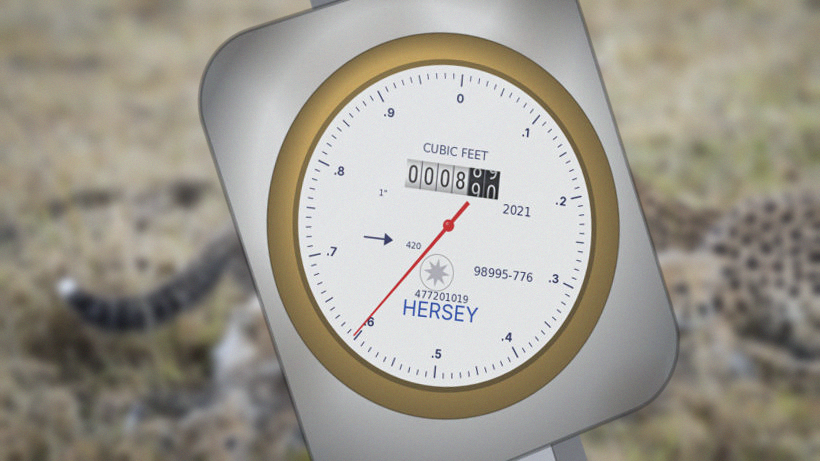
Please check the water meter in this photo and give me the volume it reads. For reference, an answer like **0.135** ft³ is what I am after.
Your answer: **889.60** ft³
